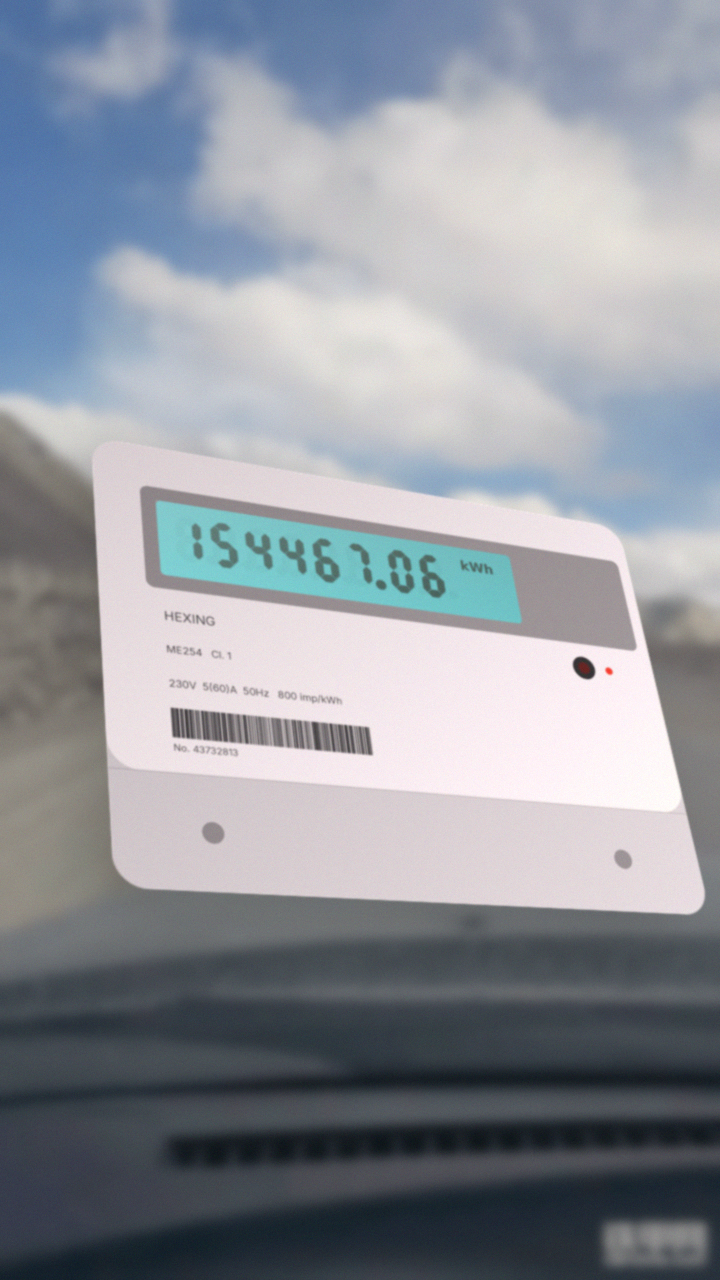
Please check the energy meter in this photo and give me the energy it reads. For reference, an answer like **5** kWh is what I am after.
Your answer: **154467.06** kWh
